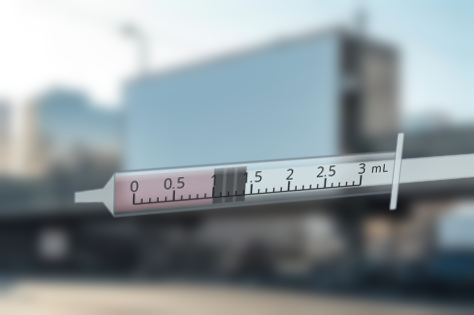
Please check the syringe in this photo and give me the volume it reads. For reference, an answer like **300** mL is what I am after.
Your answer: **1** mL
